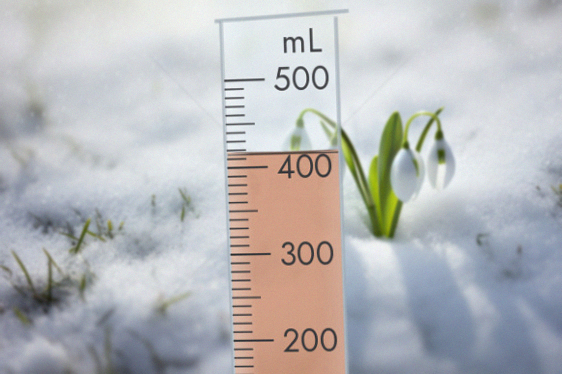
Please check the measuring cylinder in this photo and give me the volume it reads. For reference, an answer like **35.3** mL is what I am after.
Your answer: **415** mL
